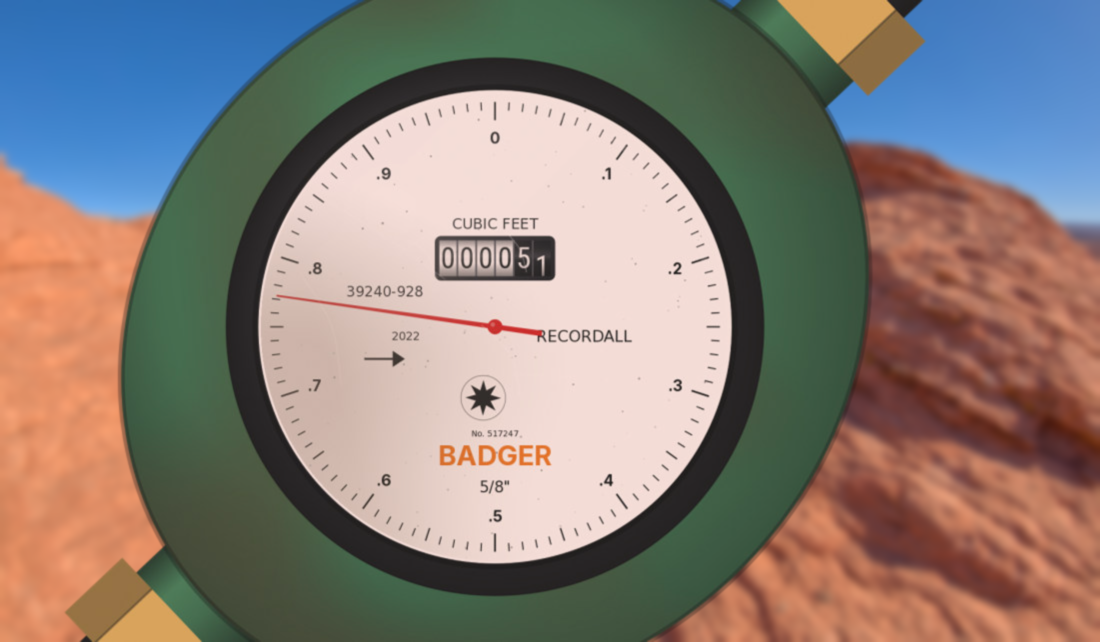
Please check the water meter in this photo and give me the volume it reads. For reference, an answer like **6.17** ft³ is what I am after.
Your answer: **50.77** ft³
